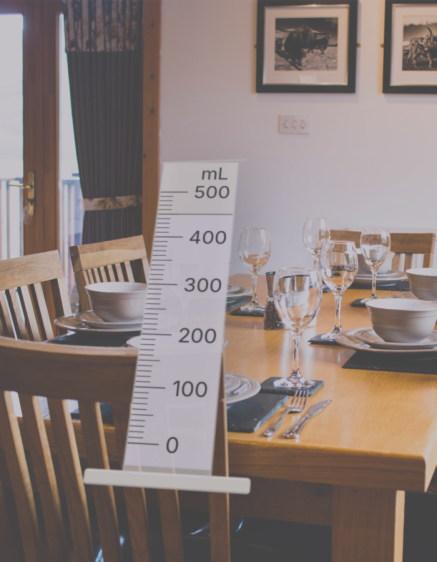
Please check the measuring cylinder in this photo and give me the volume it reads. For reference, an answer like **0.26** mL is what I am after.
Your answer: **450** mL
